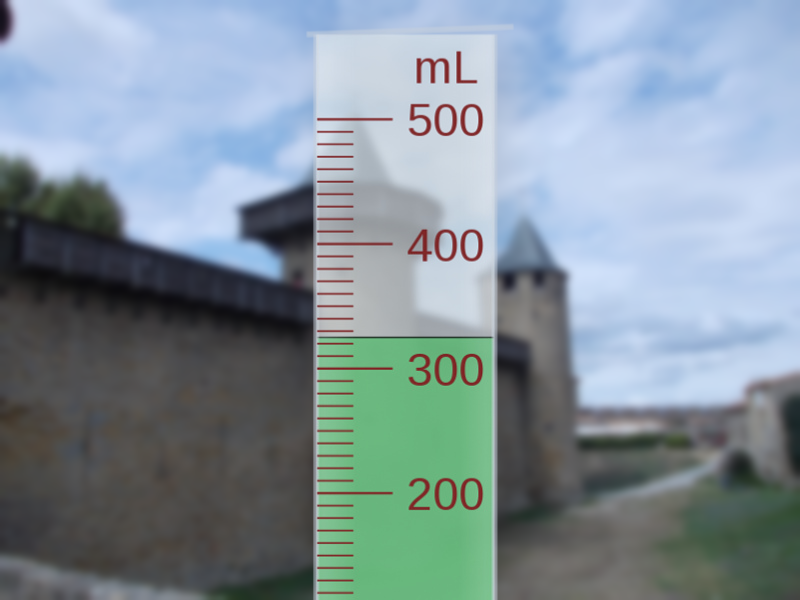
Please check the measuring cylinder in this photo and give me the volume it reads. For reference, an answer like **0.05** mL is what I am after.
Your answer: **325** mL
